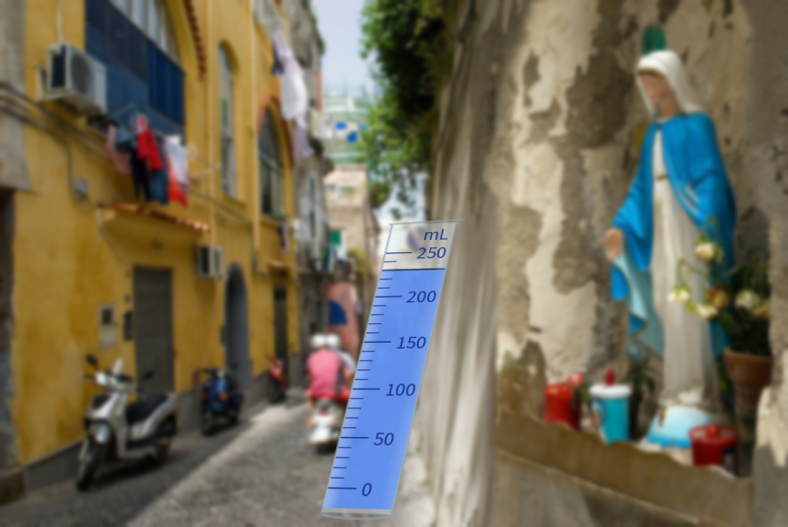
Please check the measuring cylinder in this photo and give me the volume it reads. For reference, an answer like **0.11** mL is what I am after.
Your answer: **230** mL
